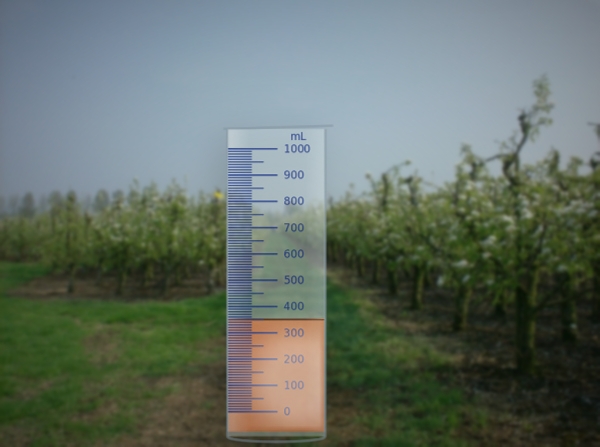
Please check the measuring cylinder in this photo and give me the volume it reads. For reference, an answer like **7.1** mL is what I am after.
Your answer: **350** mL
